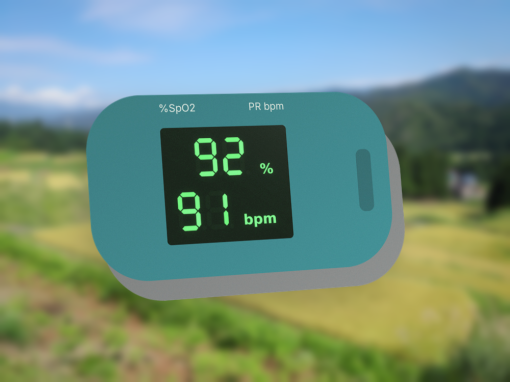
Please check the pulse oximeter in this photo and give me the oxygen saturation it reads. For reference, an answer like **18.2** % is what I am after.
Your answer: **92** %
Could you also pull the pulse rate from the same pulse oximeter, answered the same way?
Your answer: **91** bpm
